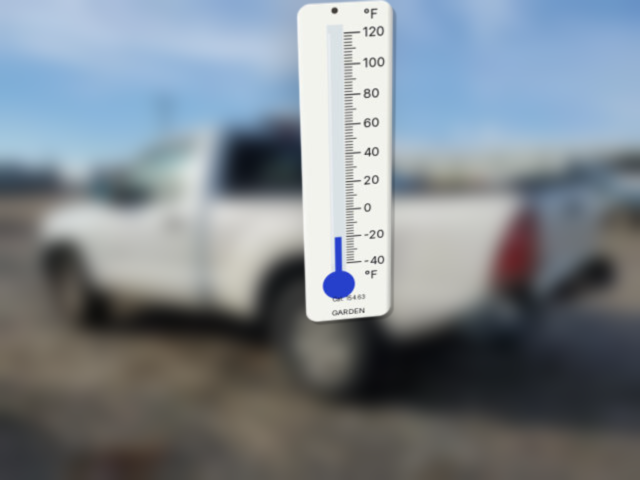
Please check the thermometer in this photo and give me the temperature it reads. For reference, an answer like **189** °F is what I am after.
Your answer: **-20** °F
